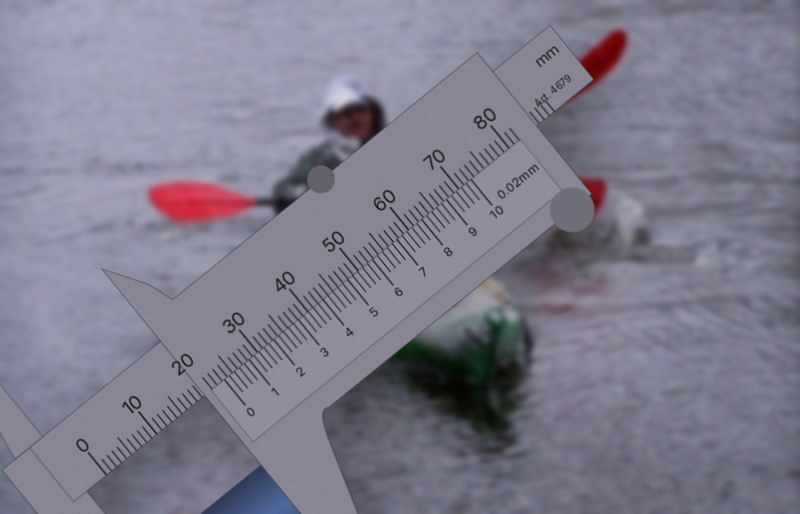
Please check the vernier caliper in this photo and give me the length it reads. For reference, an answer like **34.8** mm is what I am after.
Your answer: **23.4** mm
